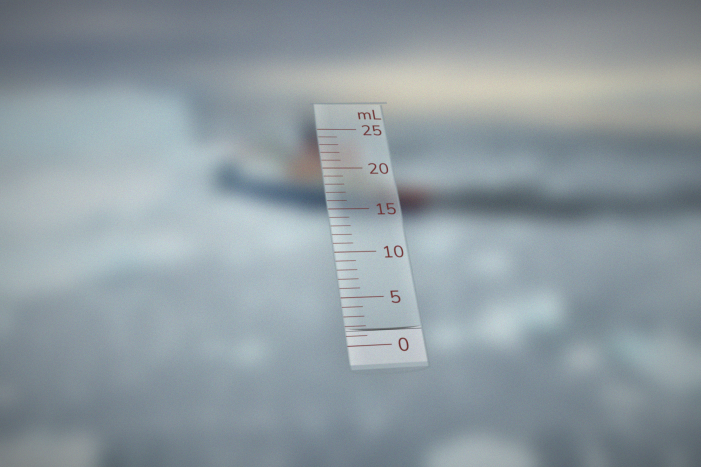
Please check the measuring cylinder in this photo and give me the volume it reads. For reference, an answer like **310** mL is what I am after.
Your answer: **1.5** mL
